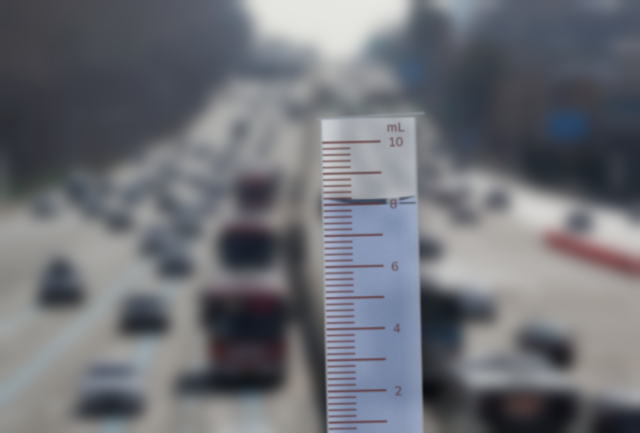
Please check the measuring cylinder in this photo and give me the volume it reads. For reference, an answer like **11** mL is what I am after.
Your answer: **8** mL
